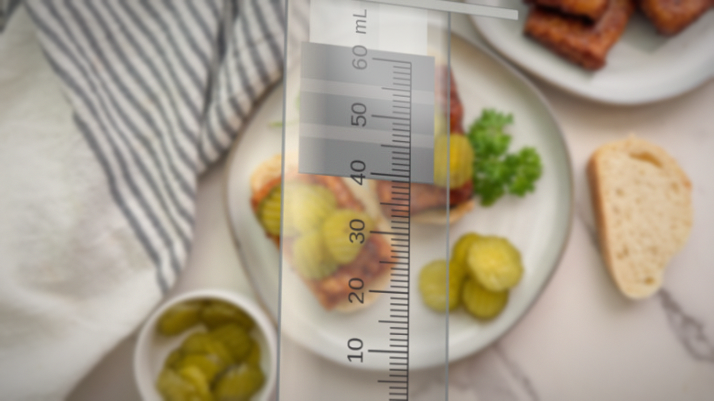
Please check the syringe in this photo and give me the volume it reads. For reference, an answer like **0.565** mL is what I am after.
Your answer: **39** mL
